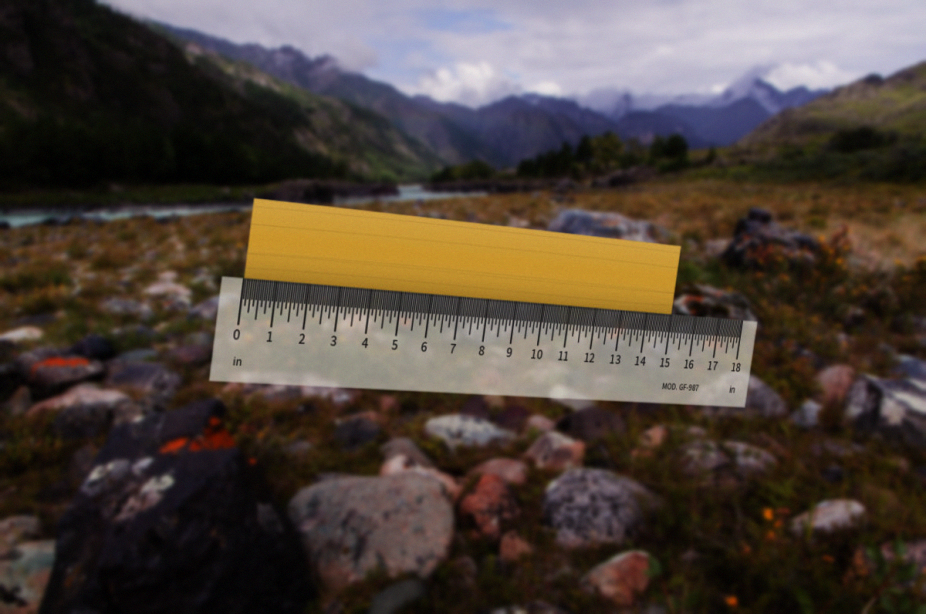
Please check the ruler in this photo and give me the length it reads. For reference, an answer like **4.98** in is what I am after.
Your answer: **15** in
